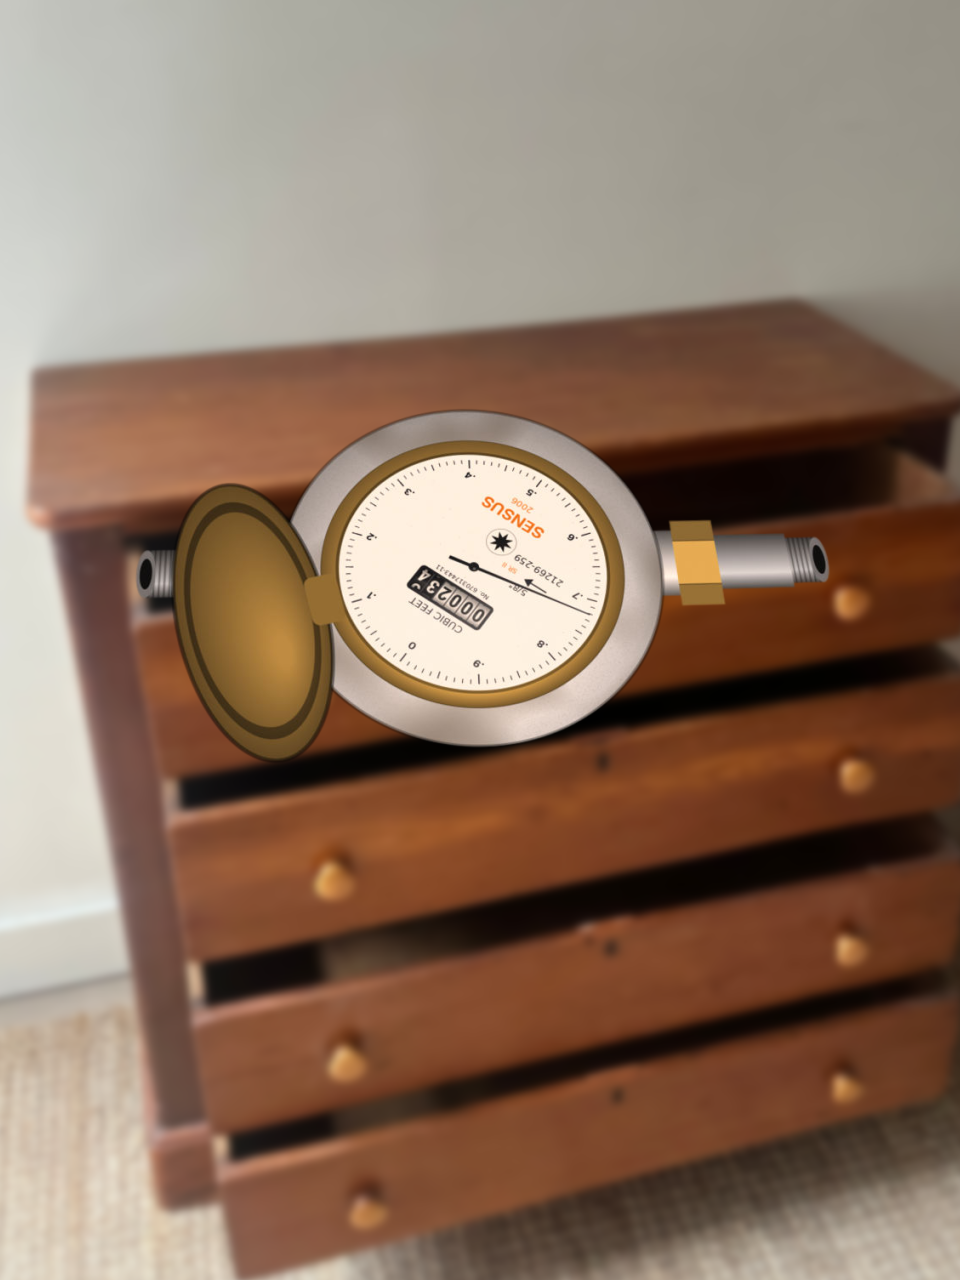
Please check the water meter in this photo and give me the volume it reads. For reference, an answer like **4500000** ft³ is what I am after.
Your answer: **233.72** ft³
